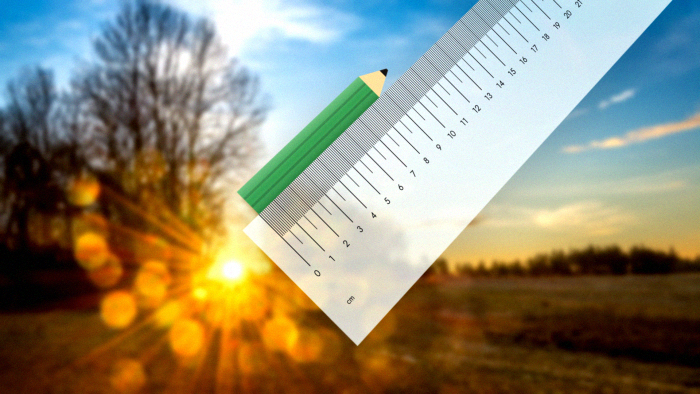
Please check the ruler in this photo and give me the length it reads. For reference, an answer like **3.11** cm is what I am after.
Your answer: **10** cm
